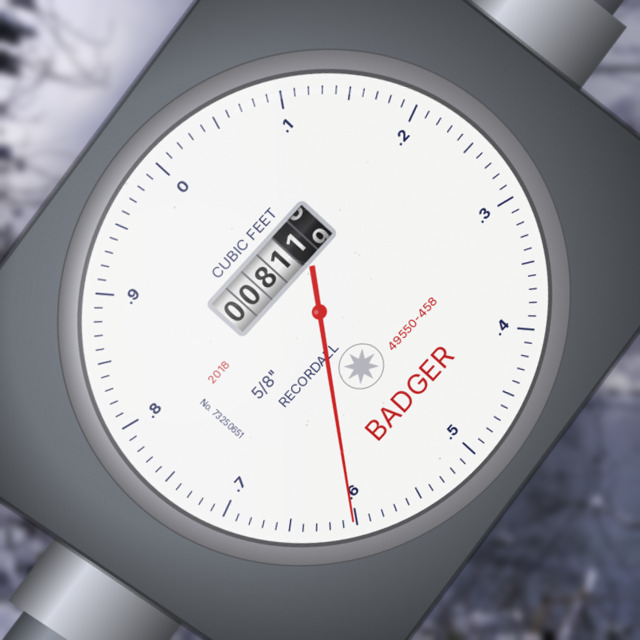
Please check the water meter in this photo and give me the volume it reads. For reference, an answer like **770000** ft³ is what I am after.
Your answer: **8118.60** ft³
